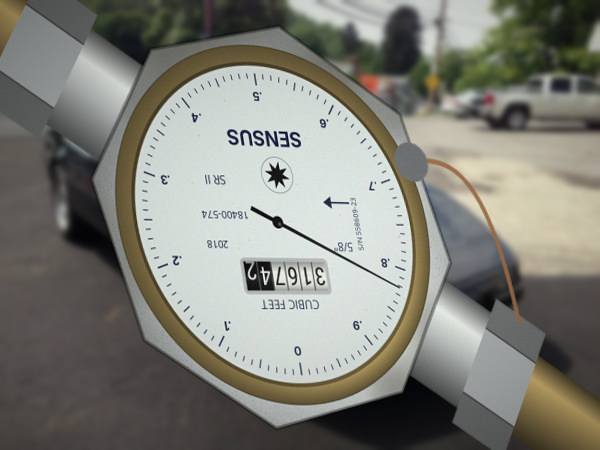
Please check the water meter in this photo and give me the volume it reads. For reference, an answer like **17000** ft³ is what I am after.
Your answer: **316741.82** ft³
